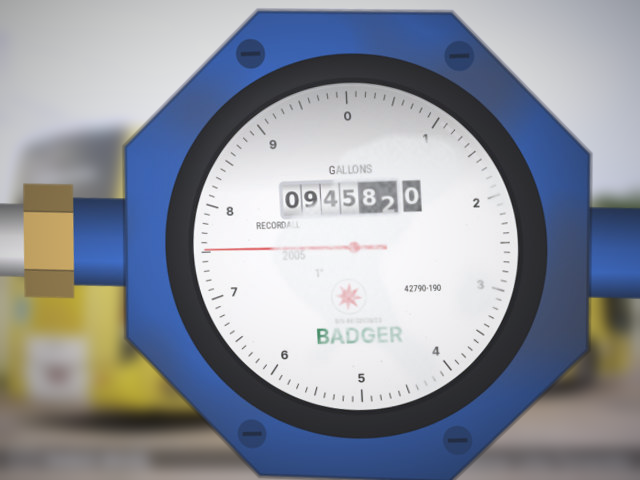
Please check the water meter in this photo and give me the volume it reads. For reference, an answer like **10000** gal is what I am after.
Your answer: **945817.5** gal
